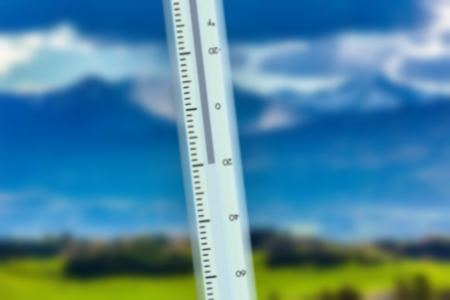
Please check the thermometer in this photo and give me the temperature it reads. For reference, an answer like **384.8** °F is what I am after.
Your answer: **20** °F
